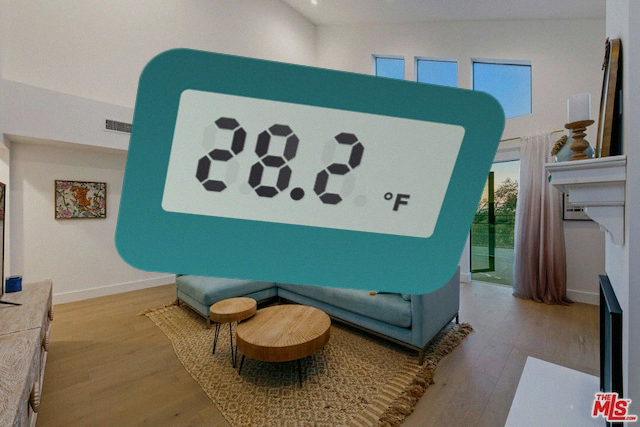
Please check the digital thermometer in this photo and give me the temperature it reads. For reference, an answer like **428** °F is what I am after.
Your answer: **28.2** °F
